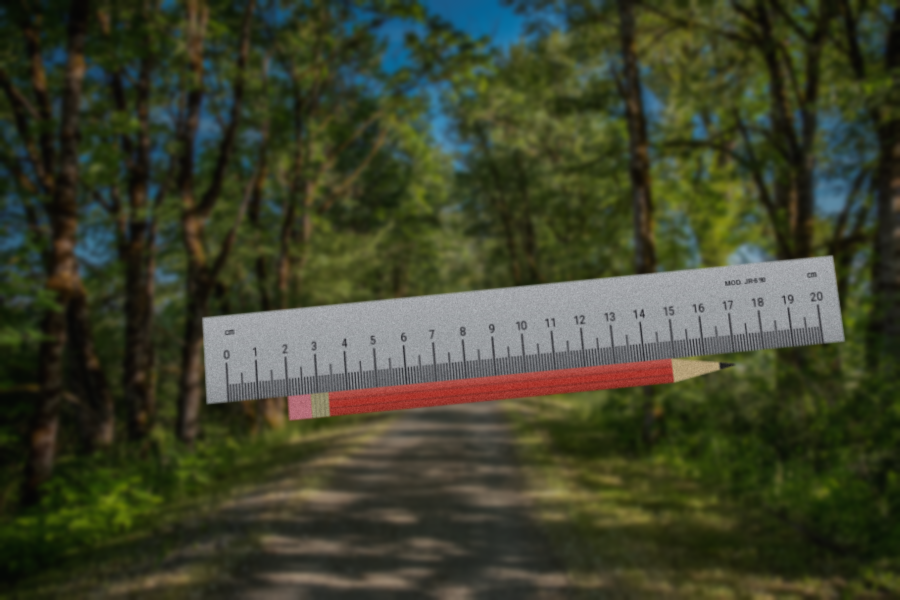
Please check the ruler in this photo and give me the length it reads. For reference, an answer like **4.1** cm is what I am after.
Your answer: **15** cm
